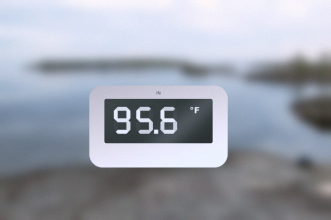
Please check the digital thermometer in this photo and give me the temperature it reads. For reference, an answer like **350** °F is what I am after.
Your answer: **95.6** °F
